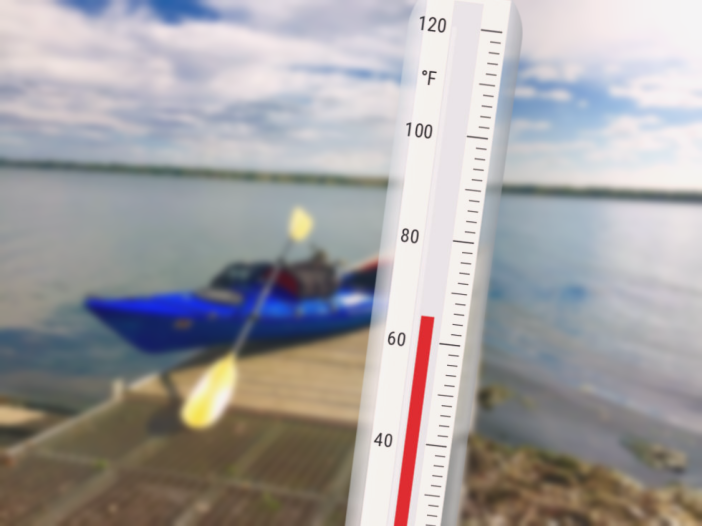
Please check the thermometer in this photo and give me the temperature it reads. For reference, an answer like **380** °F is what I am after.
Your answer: **65** °F
